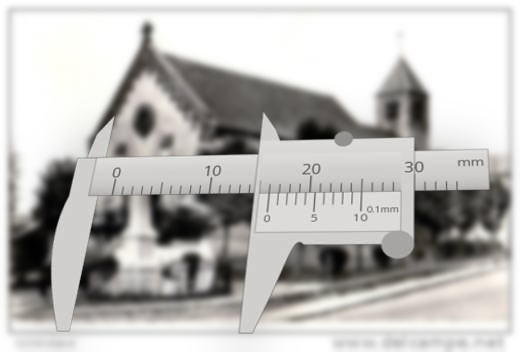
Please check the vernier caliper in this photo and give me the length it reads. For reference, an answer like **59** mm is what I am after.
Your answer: **16.0** mm
